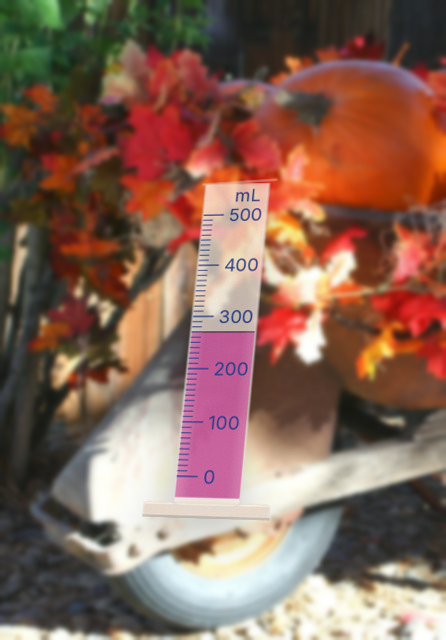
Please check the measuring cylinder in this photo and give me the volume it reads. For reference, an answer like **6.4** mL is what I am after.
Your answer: **270** mL
